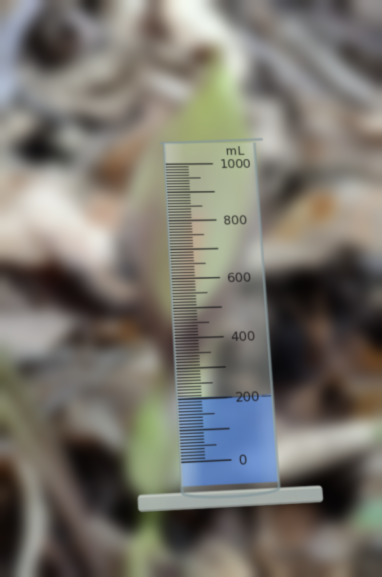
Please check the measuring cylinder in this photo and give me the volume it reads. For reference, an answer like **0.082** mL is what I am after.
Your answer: **200** mL
